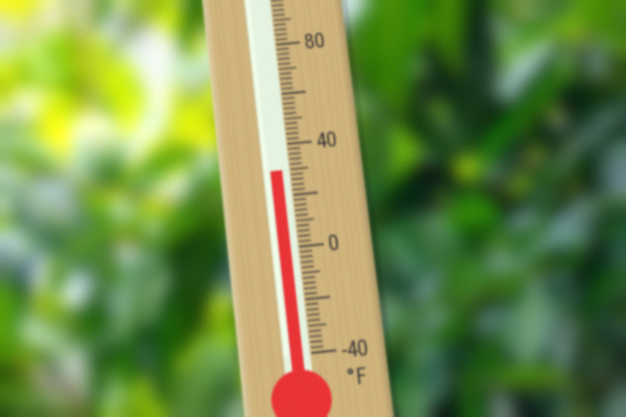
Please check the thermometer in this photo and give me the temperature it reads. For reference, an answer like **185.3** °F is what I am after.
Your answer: **30** °F
